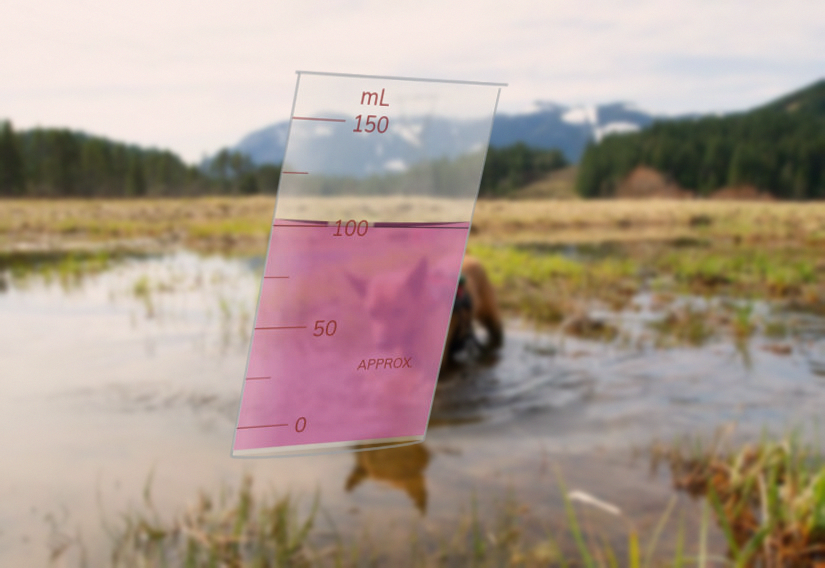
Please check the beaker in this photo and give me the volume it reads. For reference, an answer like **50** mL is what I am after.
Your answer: **100** mL
